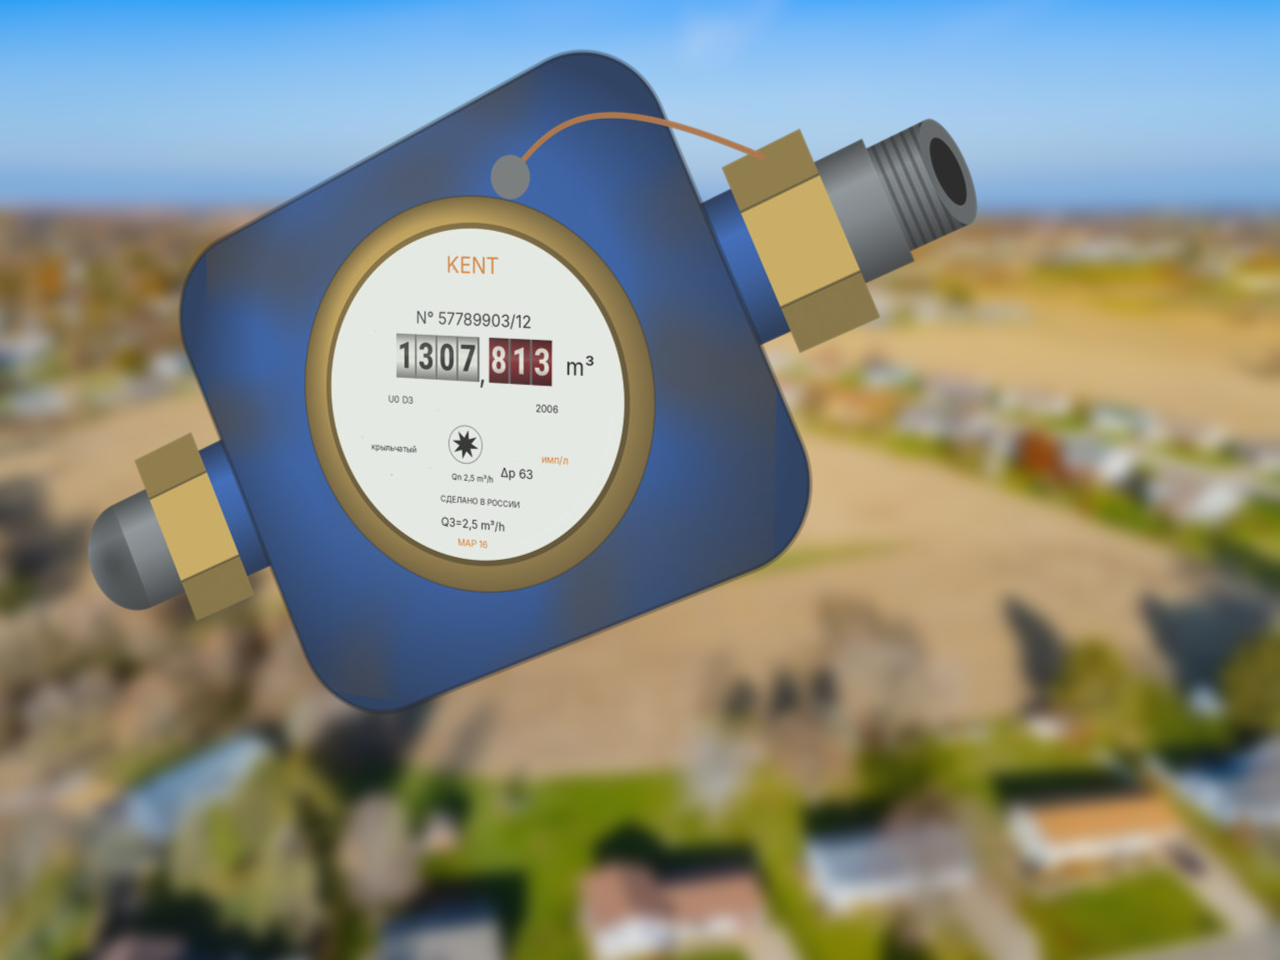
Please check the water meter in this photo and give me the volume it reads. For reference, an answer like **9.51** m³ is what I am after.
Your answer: **1307.813** m³
